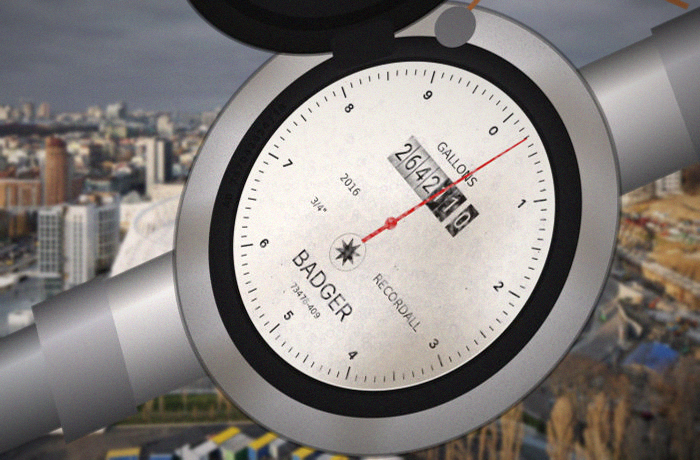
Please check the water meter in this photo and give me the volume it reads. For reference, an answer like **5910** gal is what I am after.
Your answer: **2642110.3** gal
